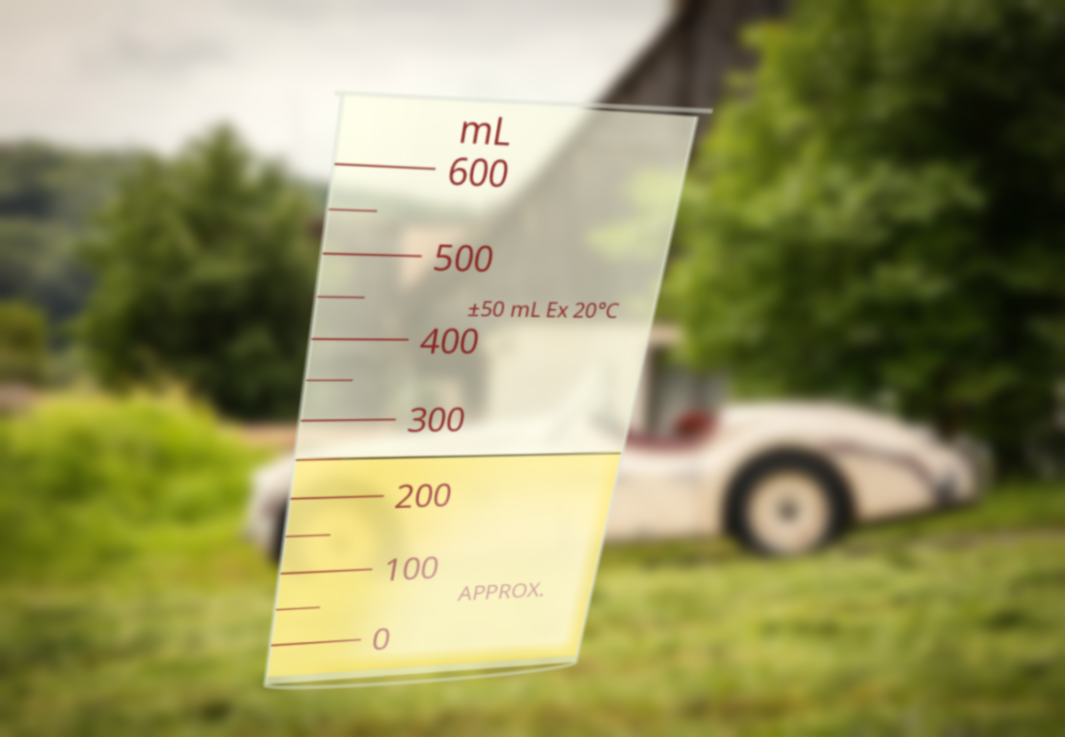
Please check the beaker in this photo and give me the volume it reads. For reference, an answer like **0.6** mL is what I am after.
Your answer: **250** mL
